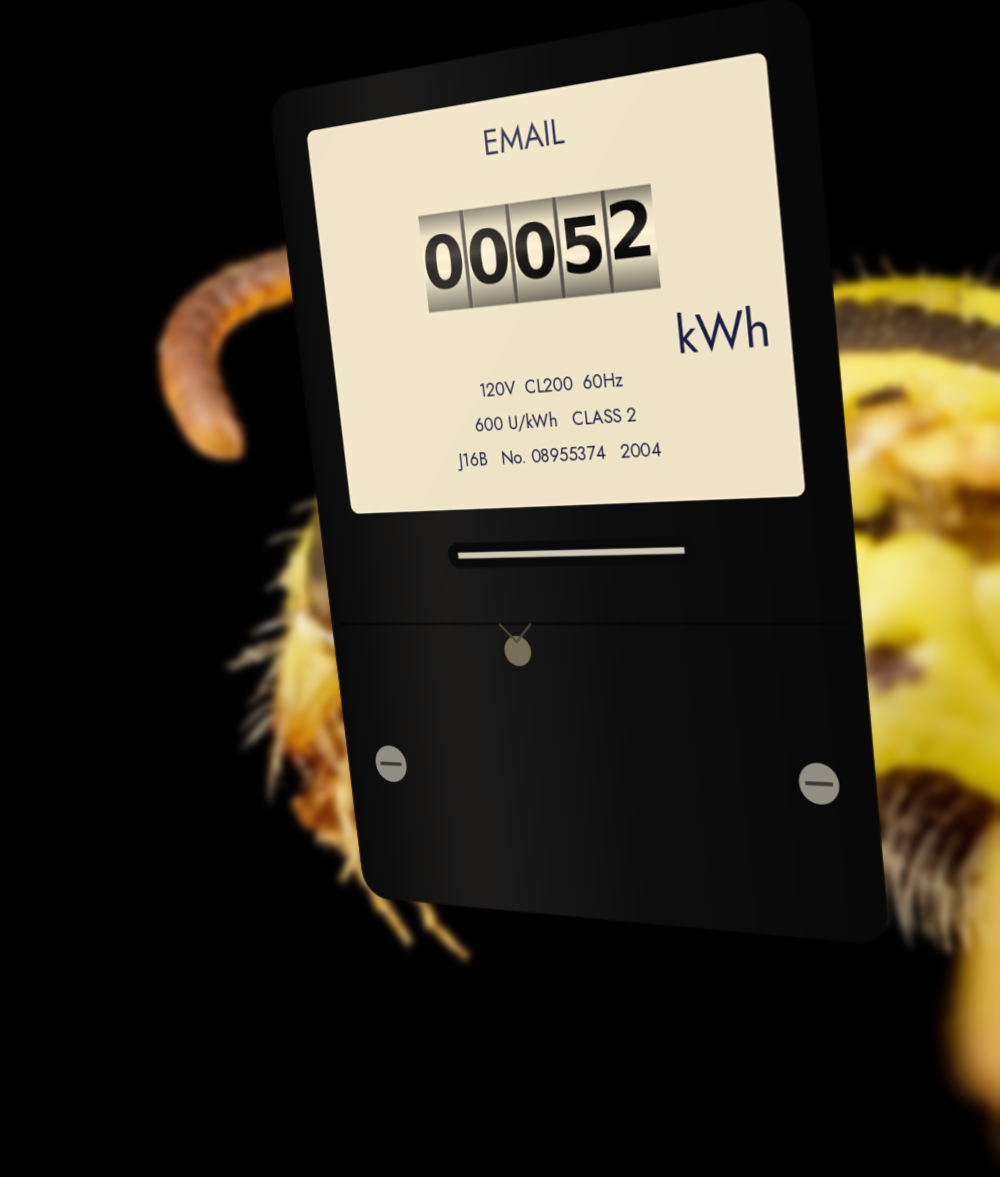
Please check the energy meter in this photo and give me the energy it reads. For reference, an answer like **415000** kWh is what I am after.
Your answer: **52** kWh
